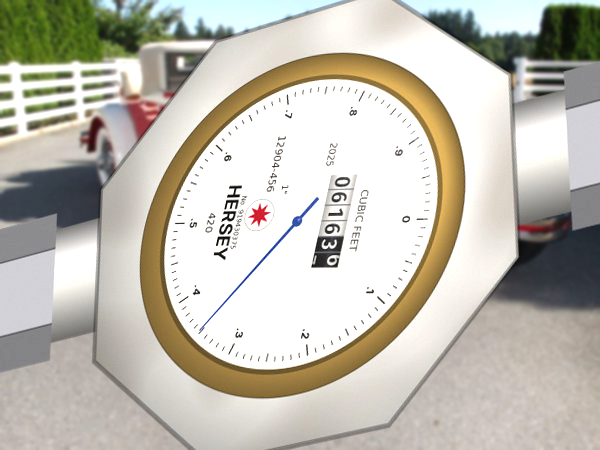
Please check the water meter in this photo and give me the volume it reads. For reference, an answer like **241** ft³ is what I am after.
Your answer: **61636.35** ft³
